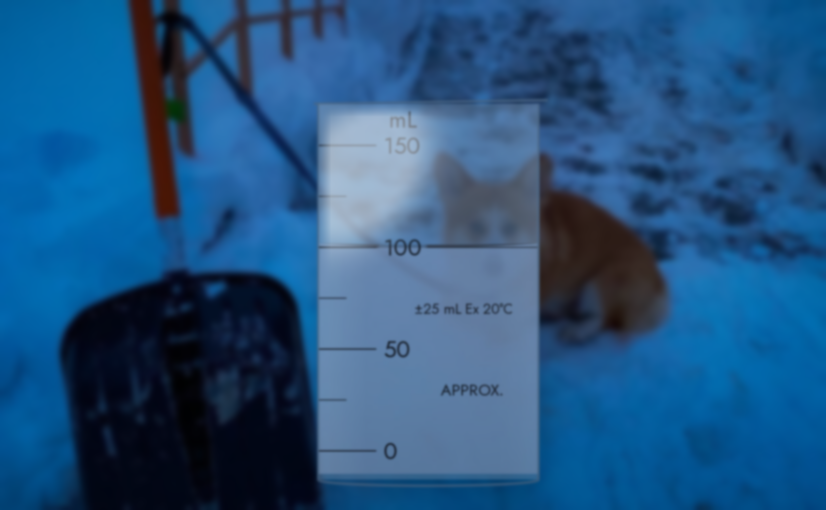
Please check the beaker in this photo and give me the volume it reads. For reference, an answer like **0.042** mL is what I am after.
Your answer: **100** mL
